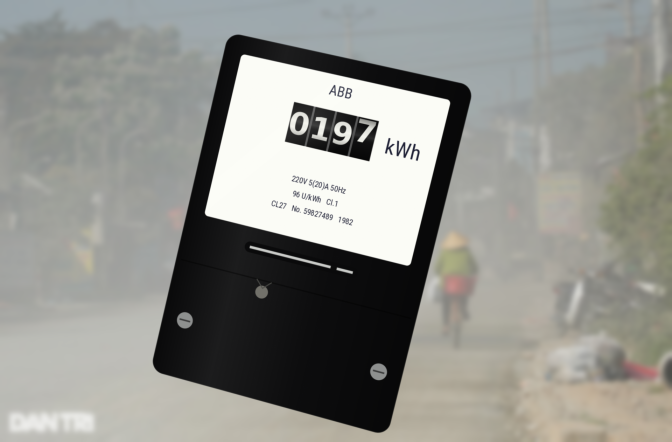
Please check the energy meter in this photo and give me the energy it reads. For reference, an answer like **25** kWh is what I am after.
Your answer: **197** kWh
